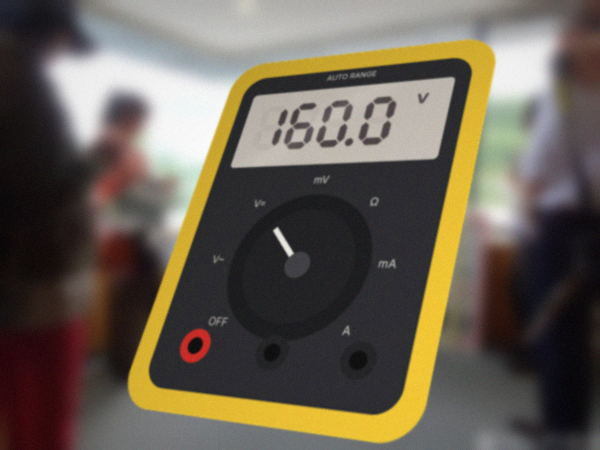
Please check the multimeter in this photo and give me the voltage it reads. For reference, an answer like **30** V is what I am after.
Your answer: **160.0** V
